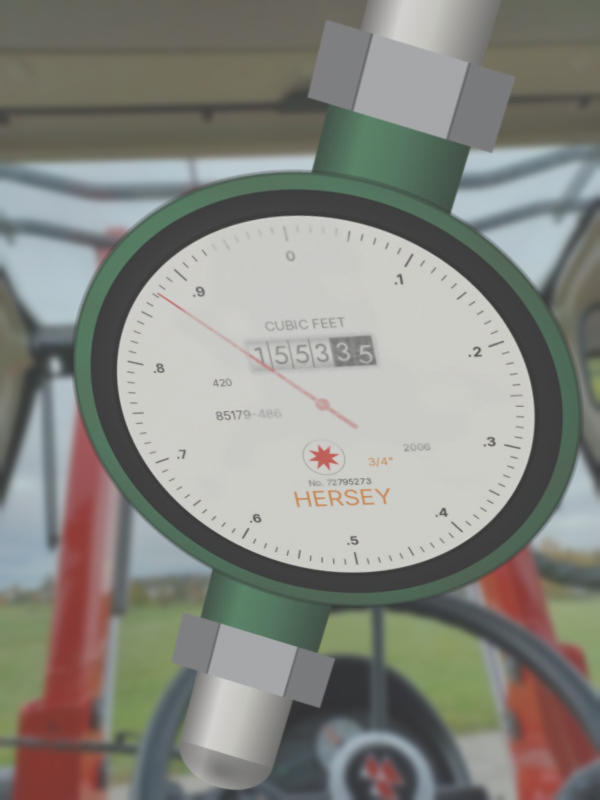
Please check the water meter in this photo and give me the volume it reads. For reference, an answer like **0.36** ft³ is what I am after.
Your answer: **155334.87** ft³
